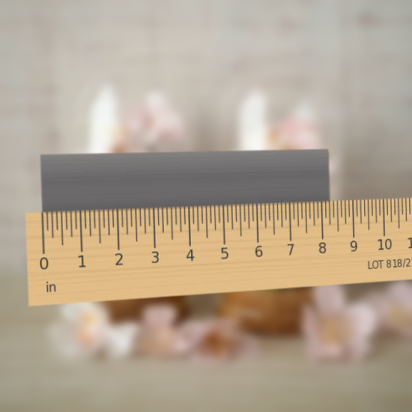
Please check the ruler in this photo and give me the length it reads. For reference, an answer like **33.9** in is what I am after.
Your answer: **8.25** in
